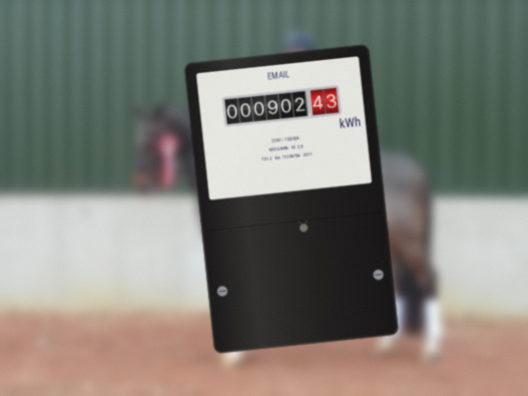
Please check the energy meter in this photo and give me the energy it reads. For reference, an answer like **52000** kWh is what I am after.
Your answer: **902.43** kWh
